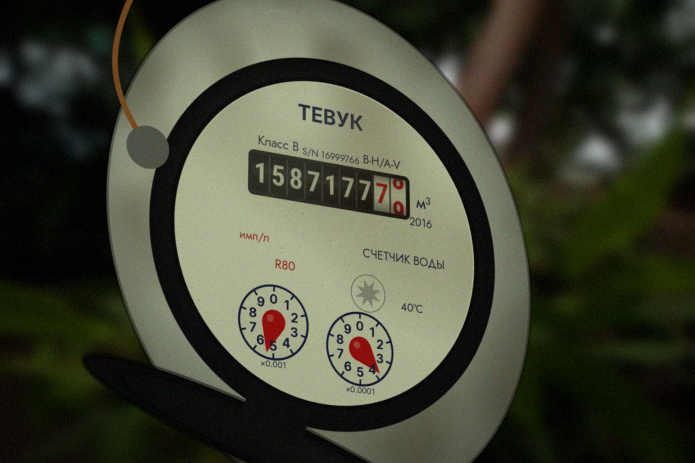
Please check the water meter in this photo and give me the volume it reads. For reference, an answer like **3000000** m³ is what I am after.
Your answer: **1587177.7853** m³
